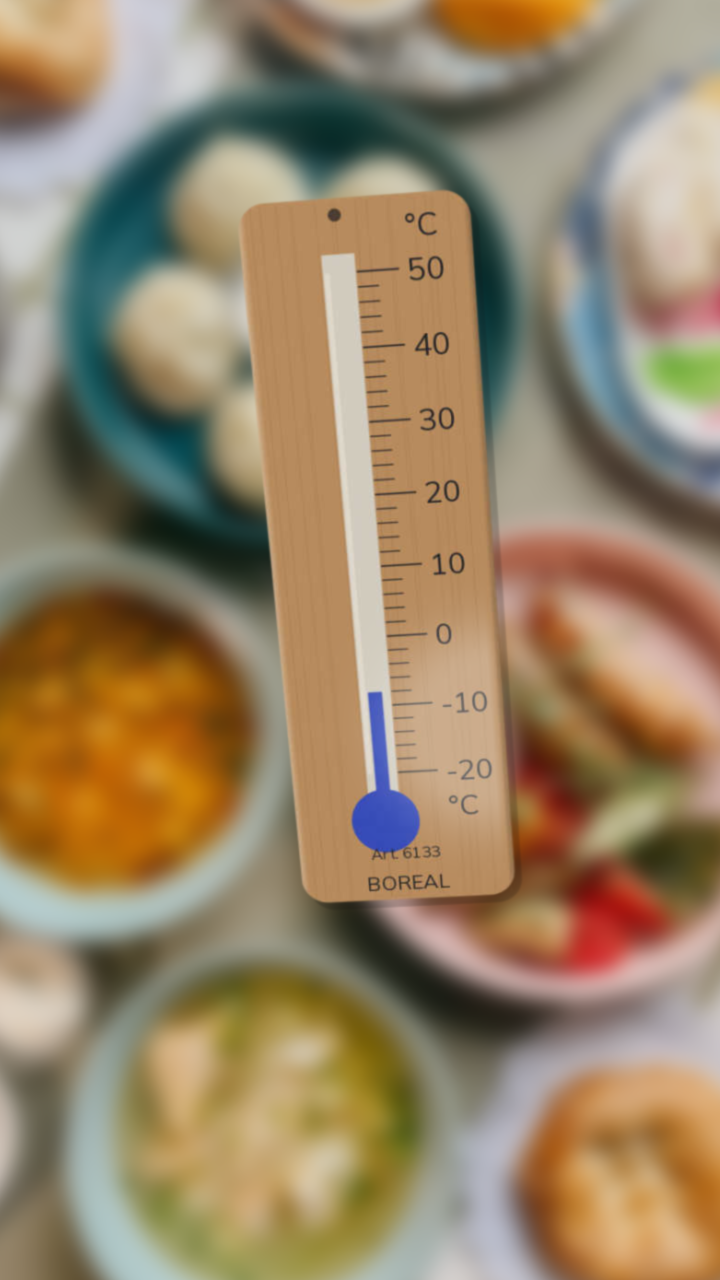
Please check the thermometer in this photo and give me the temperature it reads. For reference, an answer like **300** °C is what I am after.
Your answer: **-8** °C
